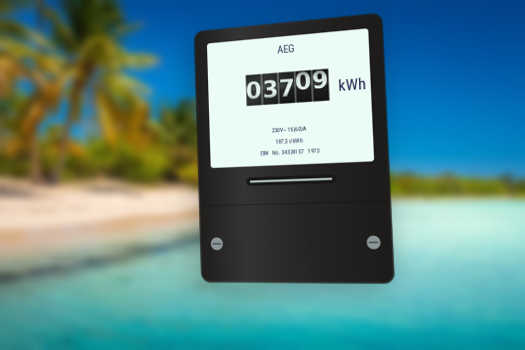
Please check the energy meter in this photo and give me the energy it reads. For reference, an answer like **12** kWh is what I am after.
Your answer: **3709** kWh
